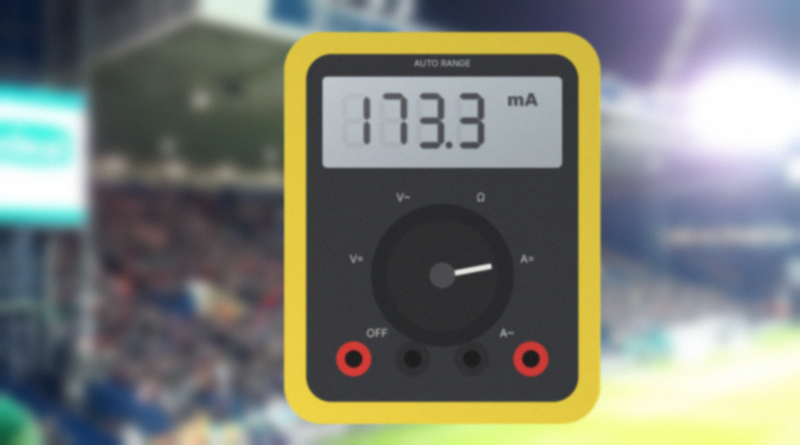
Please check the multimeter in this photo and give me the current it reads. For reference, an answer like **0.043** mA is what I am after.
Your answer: **173.3** mA
